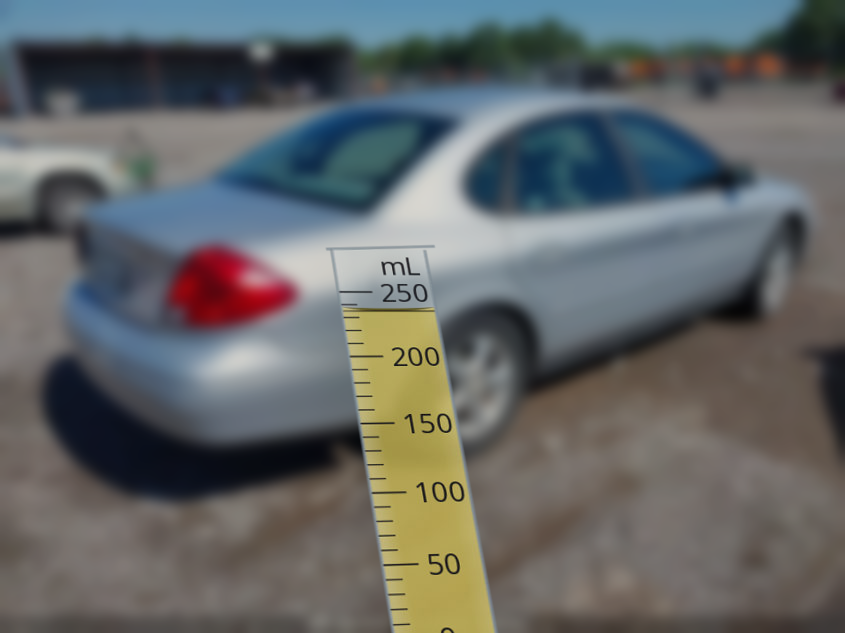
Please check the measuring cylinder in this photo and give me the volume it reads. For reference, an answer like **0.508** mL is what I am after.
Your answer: **235** mL
